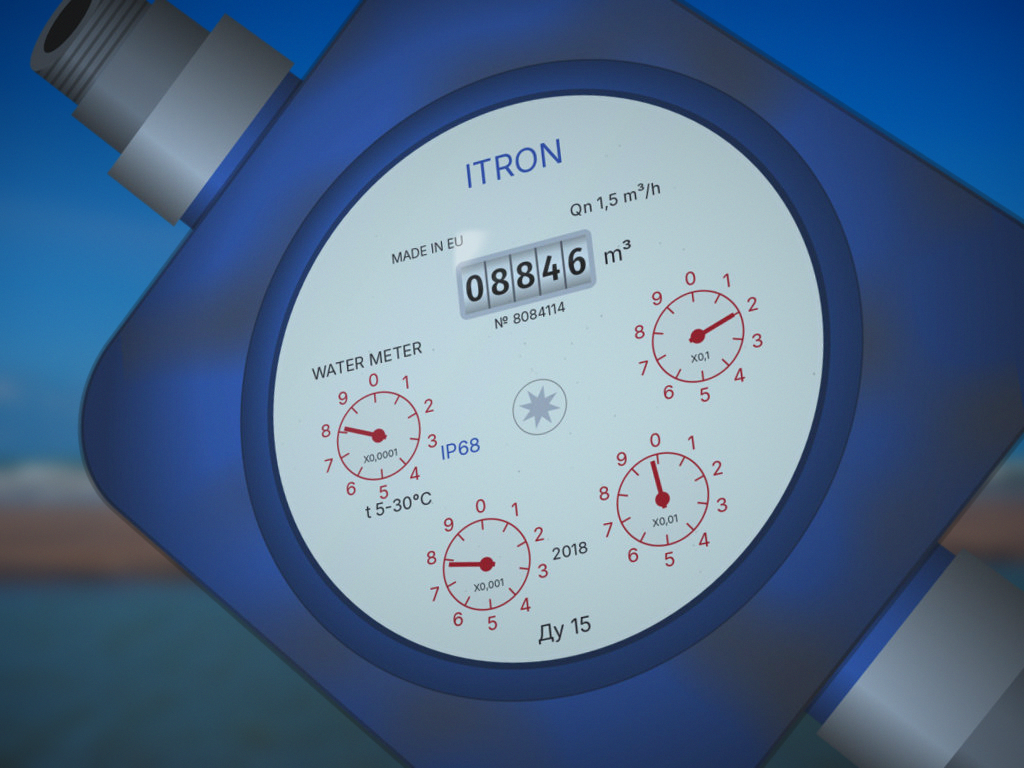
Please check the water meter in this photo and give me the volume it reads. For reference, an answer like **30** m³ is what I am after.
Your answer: **8846.1978** m³
